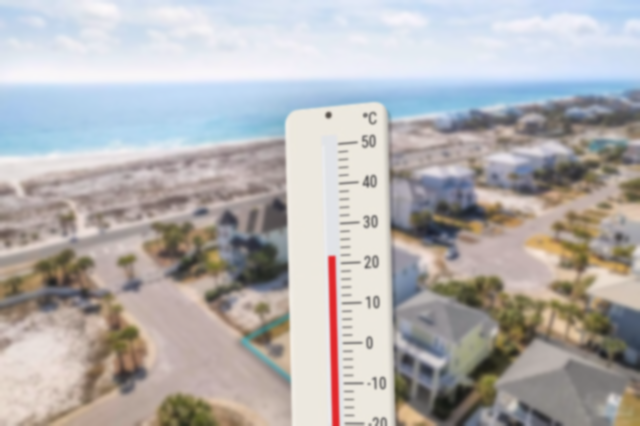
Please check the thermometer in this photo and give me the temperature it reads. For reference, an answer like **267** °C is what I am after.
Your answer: **22** °C
